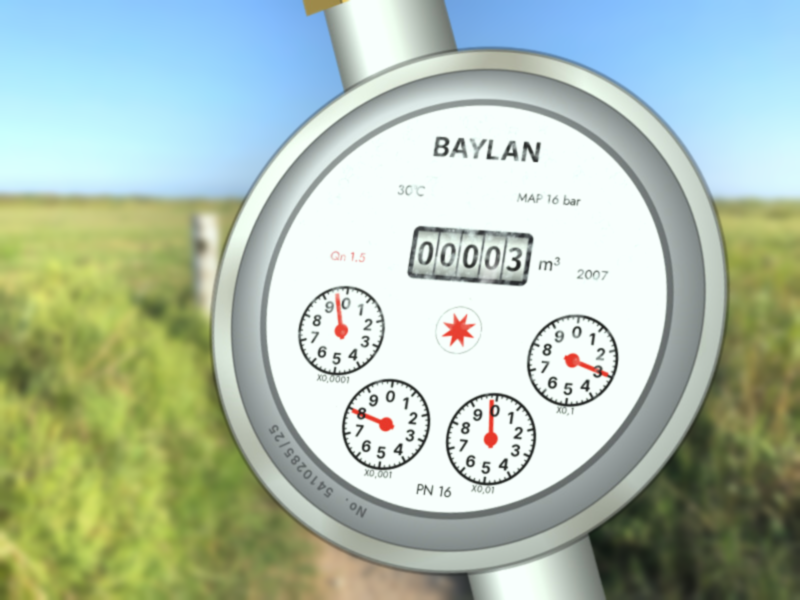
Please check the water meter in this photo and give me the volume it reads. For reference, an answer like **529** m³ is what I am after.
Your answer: **3.2979** m³
